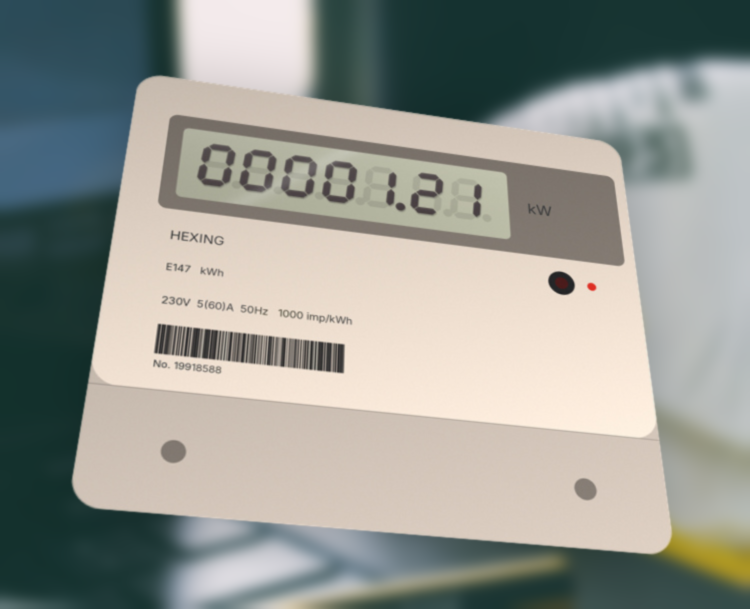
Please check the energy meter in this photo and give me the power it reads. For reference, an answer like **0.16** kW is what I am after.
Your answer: **1.21** kW
